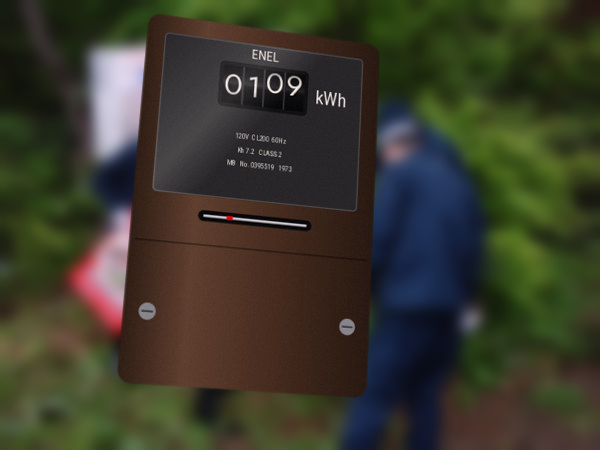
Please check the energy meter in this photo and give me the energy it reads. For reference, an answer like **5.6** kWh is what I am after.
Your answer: **109** kWh
